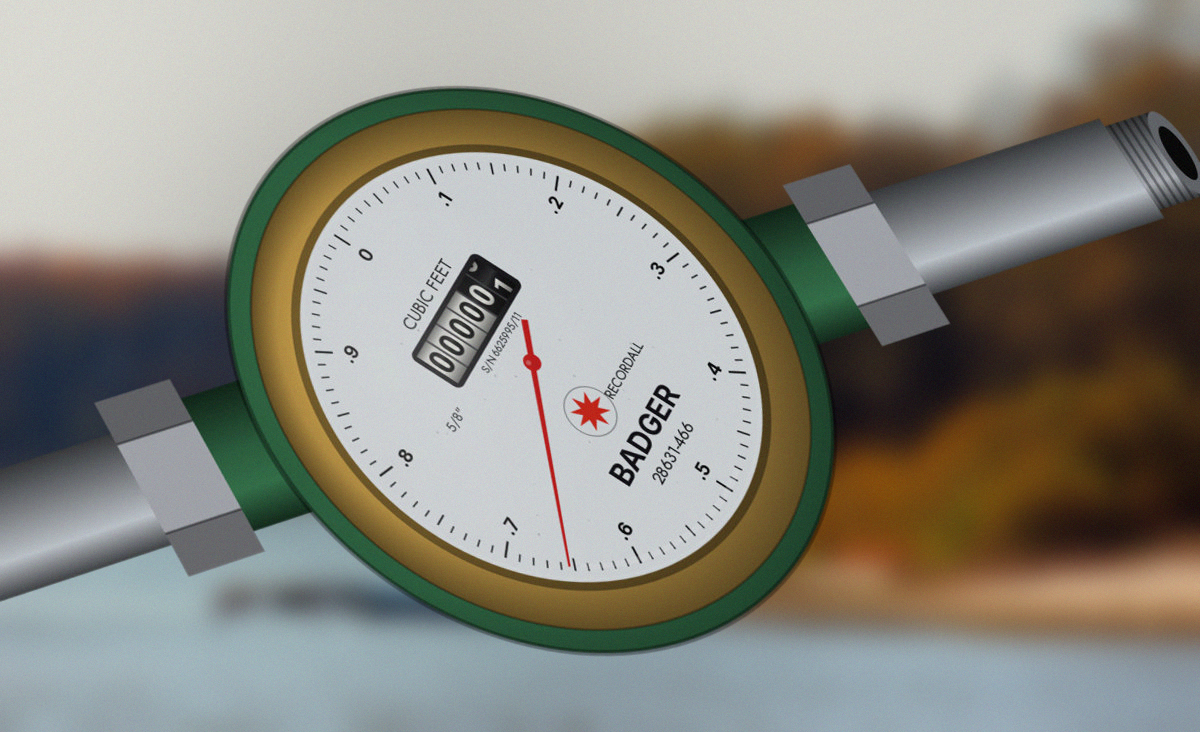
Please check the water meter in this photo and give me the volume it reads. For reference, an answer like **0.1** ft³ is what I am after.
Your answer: **0.65** ft³
